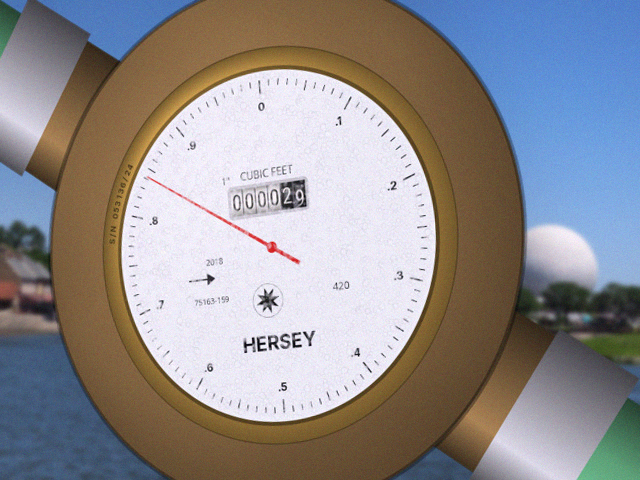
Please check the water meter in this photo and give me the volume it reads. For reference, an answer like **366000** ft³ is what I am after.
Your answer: **28.84** ft³
